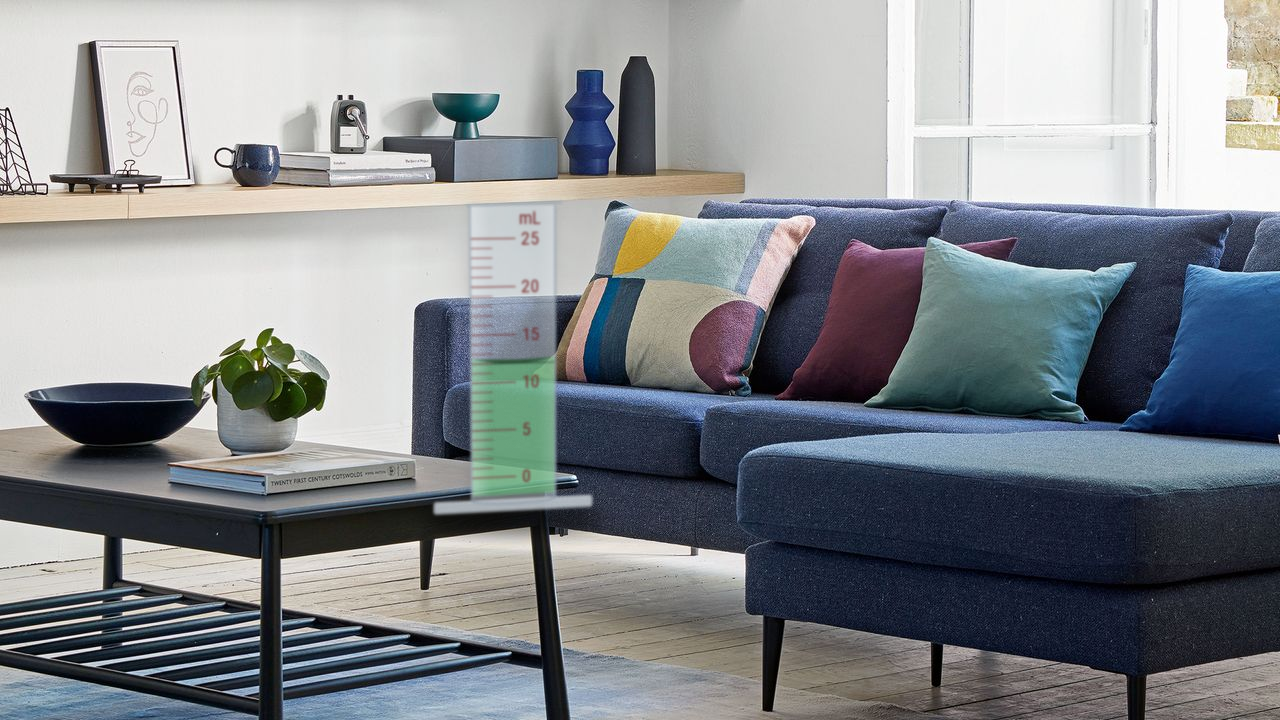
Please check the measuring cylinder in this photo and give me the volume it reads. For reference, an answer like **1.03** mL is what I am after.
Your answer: **12** mL
